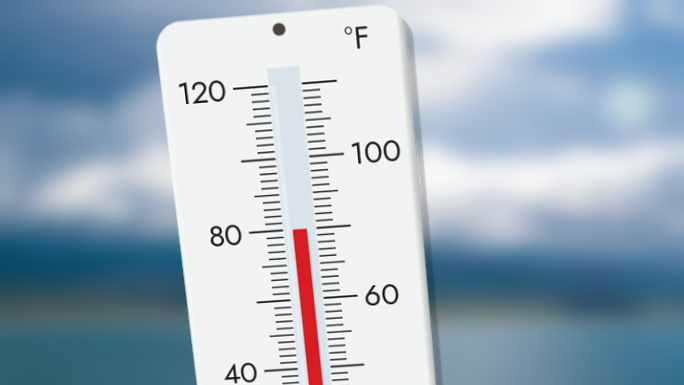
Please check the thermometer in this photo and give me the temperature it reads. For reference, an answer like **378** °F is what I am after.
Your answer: **80** °F
